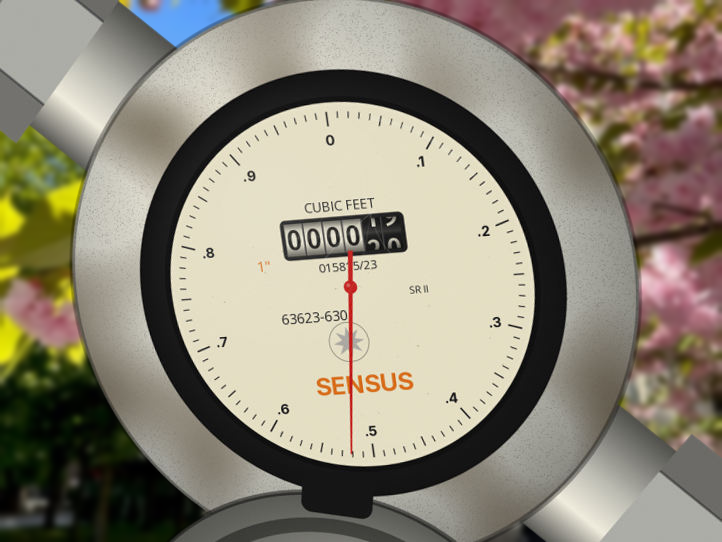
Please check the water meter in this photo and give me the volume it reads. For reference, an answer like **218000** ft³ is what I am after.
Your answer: **19.52** ft³
